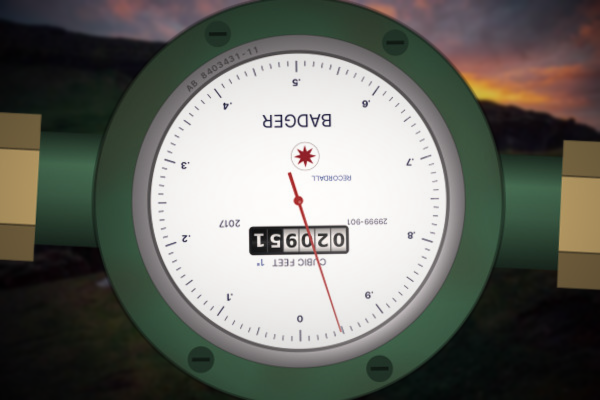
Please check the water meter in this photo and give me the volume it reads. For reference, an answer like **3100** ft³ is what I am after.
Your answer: **20950.95** ft³
